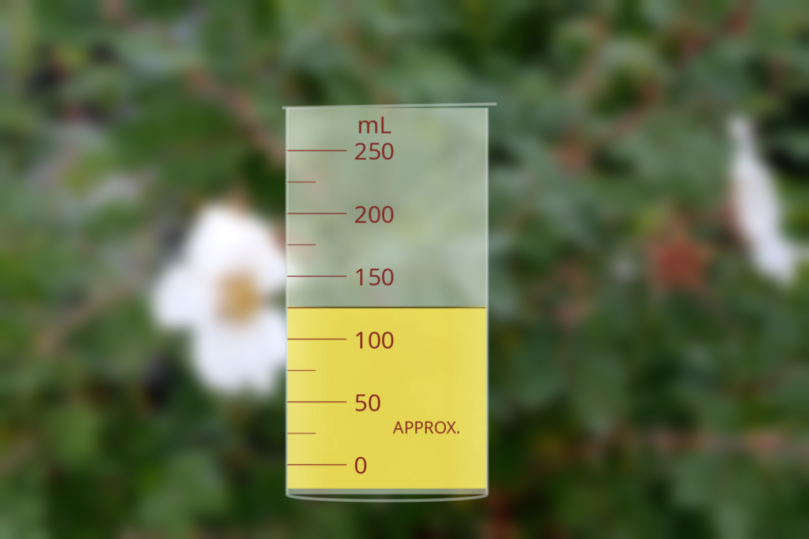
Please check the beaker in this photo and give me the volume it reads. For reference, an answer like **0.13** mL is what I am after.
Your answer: **125** mL
